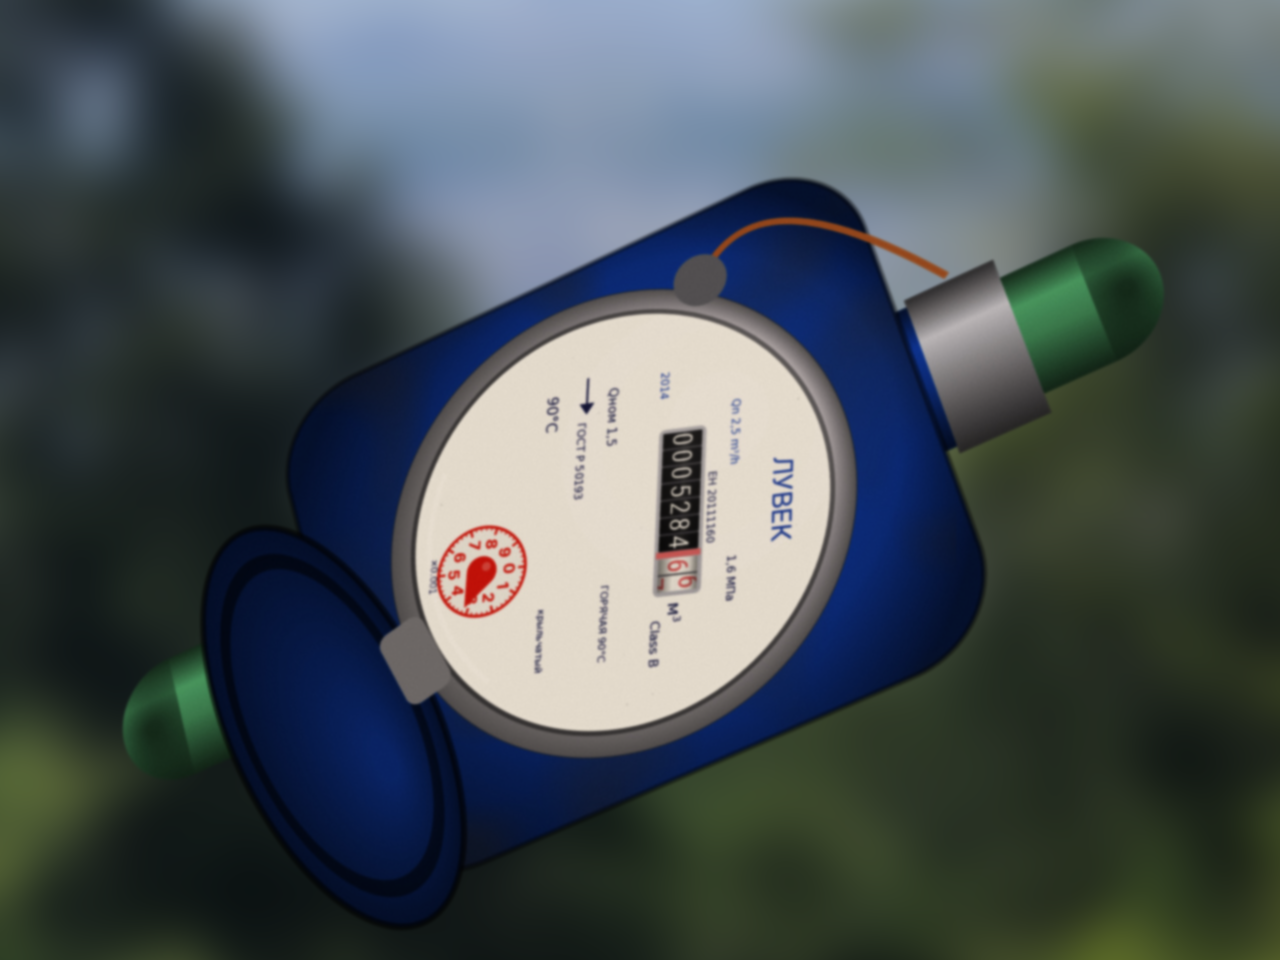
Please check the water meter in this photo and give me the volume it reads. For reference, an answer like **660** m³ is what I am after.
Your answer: **5284.663** m³
